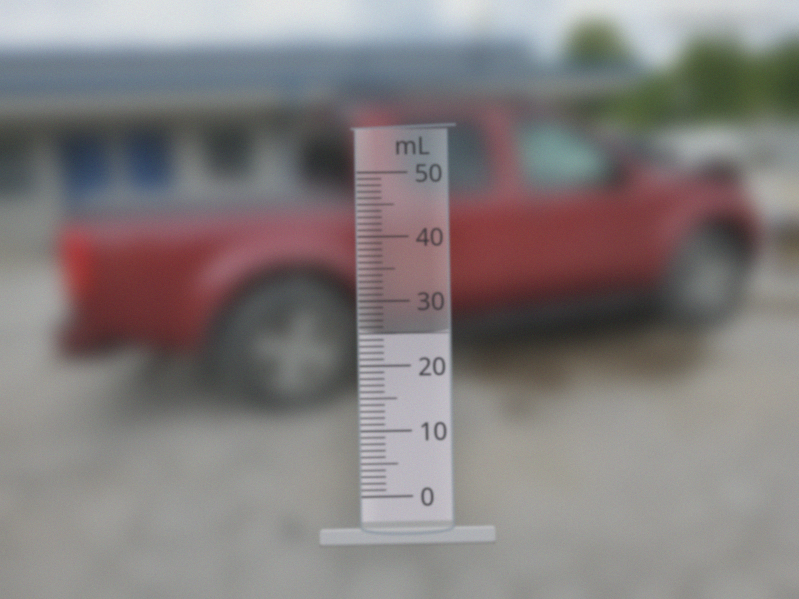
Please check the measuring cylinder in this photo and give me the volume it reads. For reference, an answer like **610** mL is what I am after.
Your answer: **25** mL
